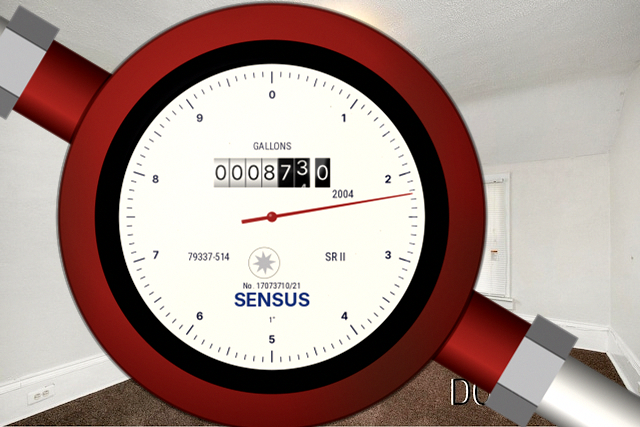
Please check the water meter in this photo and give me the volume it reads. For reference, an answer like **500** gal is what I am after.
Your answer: **8732.2** gal
